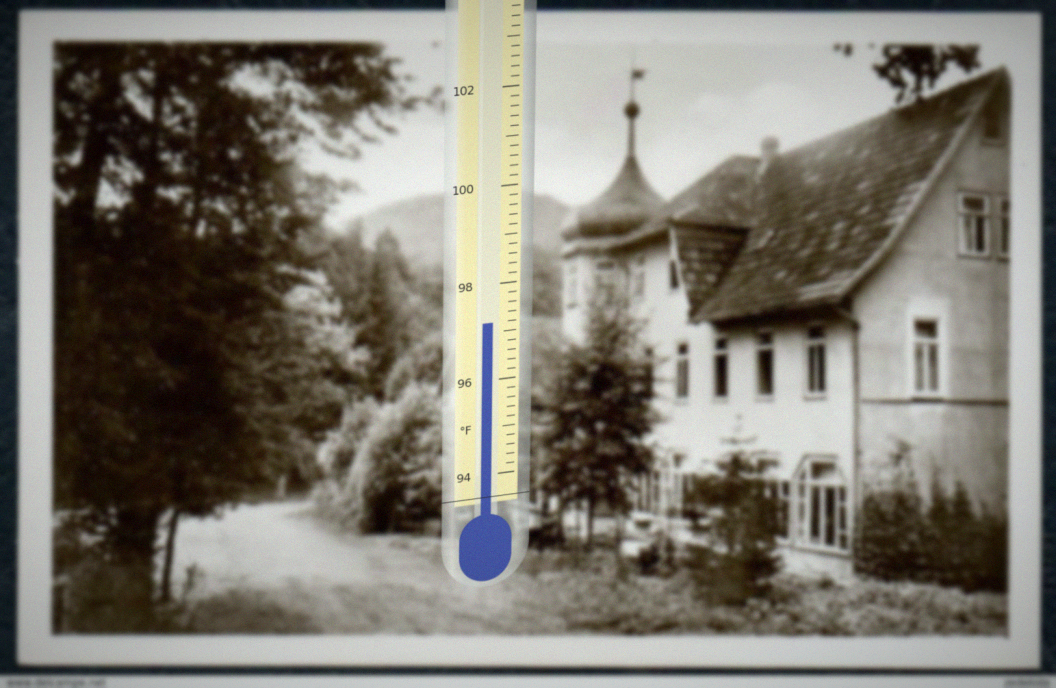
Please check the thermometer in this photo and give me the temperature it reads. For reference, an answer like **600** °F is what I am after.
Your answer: **97.2** °F
